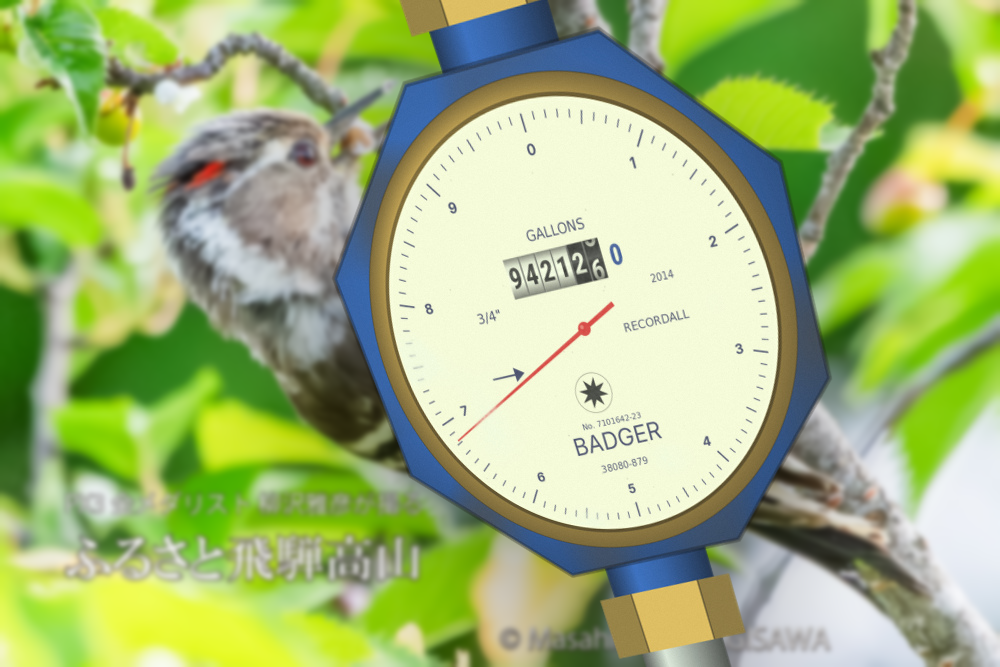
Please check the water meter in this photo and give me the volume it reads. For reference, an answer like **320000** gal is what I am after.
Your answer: **9421256.8** gal
